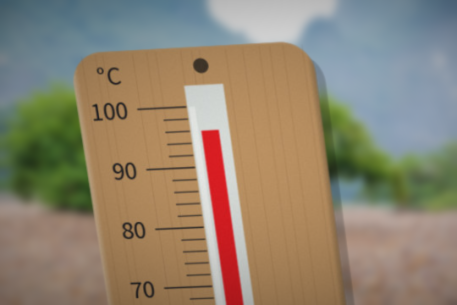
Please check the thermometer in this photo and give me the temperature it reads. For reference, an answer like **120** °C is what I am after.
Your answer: **96** °C
